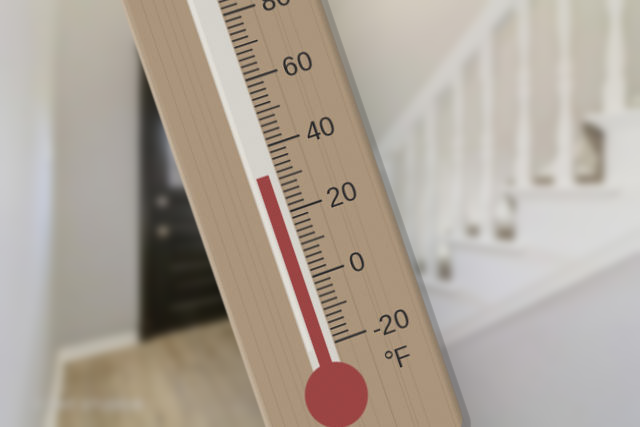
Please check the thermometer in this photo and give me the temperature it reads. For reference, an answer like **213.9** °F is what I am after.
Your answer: **32** °F
